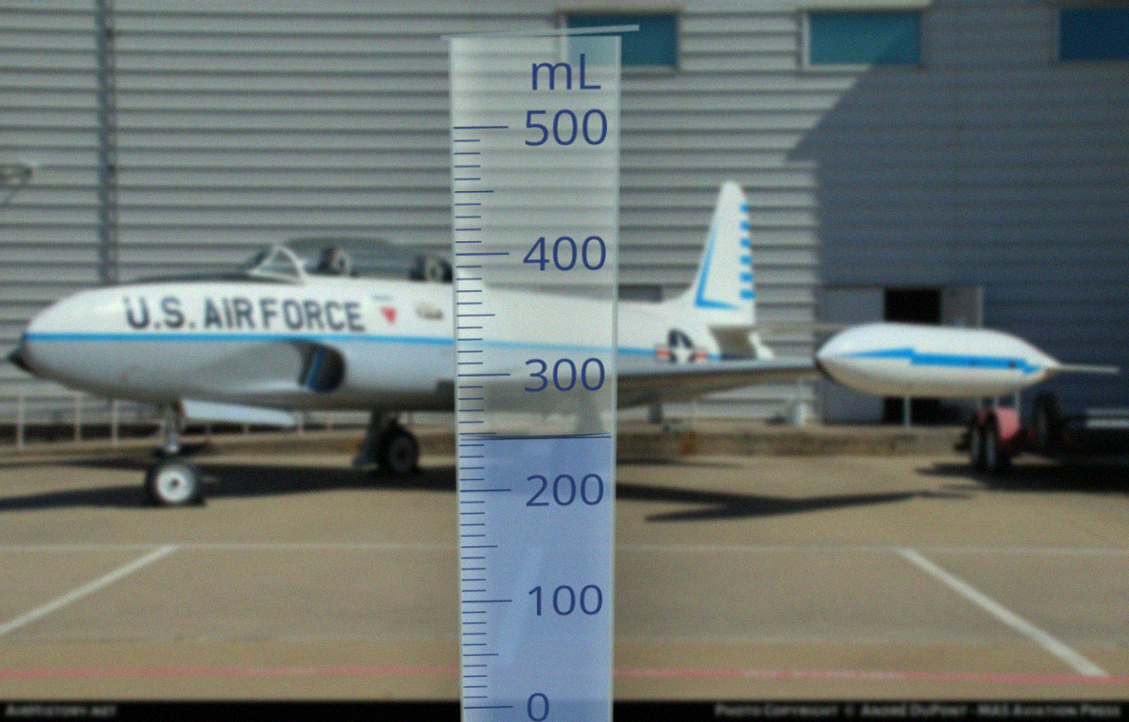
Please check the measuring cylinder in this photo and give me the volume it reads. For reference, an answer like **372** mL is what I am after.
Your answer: **245** mL
